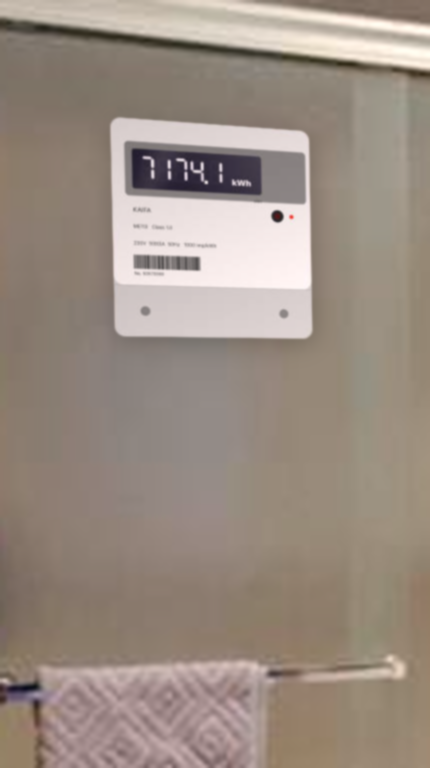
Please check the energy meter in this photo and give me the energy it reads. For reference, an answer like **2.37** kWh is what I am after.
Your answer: **7174.1** kWh
